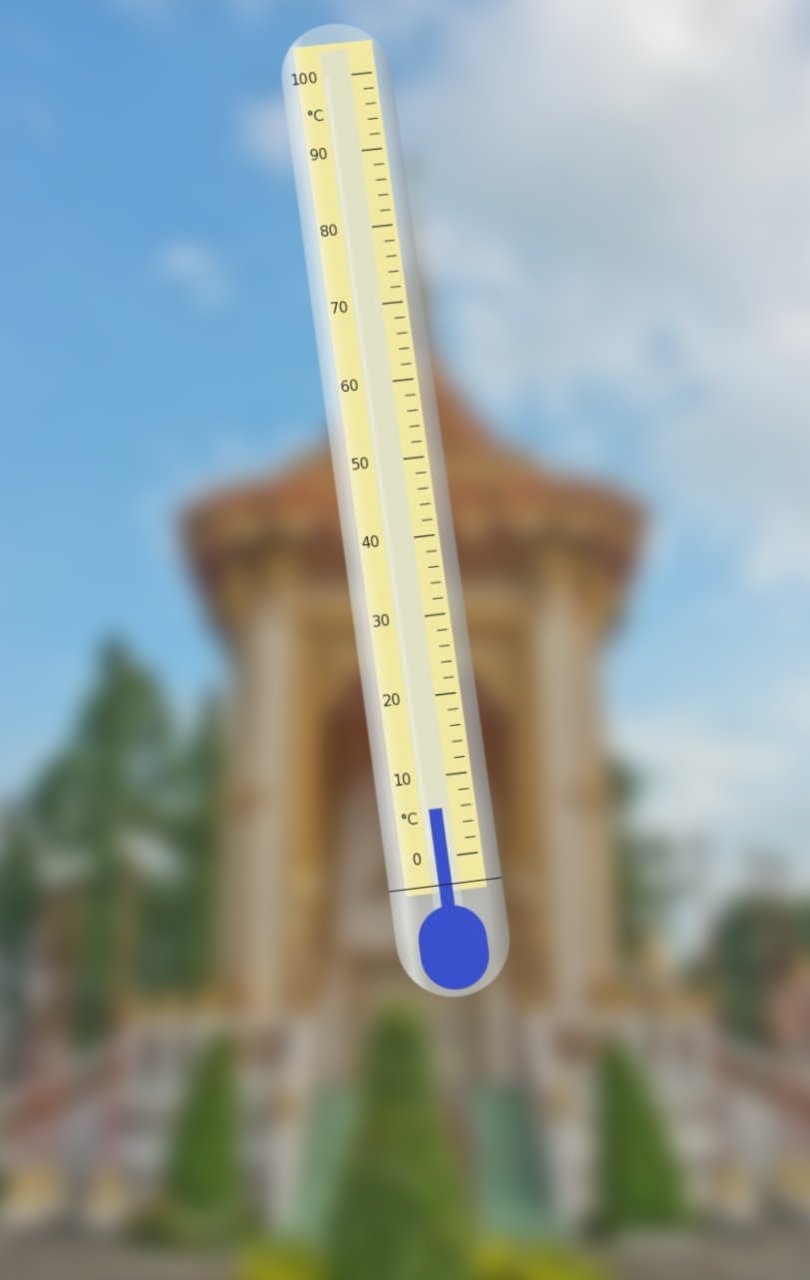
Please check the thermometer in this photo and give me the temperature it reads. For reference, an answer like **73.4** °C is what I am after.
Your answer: **6** °C
